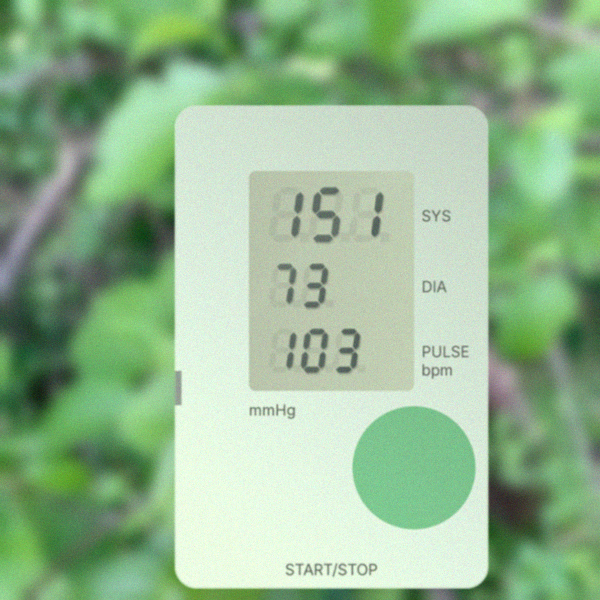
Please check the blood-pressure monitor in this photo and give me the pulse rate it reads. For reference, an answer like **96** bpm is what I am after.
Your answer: **103** bpm
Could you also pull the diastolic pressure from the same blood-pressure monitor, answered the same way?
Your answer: **73** mmHg
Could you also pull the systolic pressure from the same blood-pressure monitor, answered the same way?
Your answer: **151** mmHg
